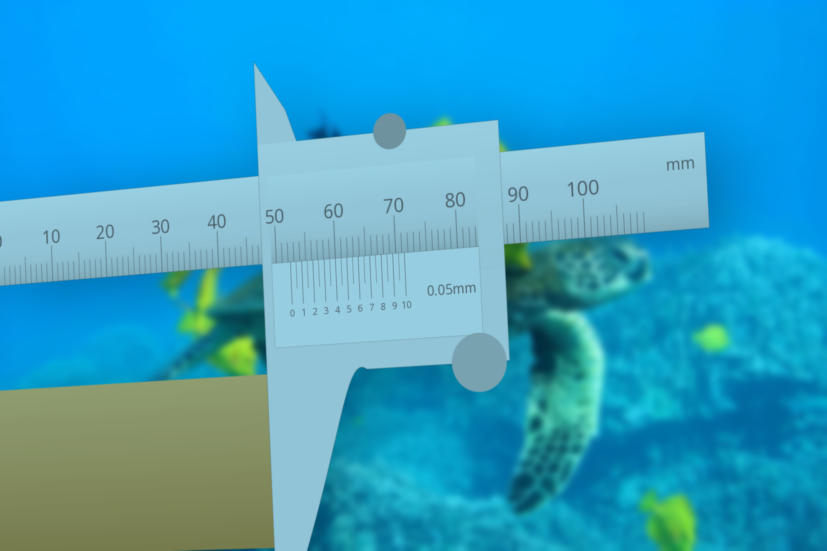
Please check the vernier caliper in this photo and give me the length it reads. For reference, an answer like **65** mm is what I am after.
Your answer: **52.4** mm
